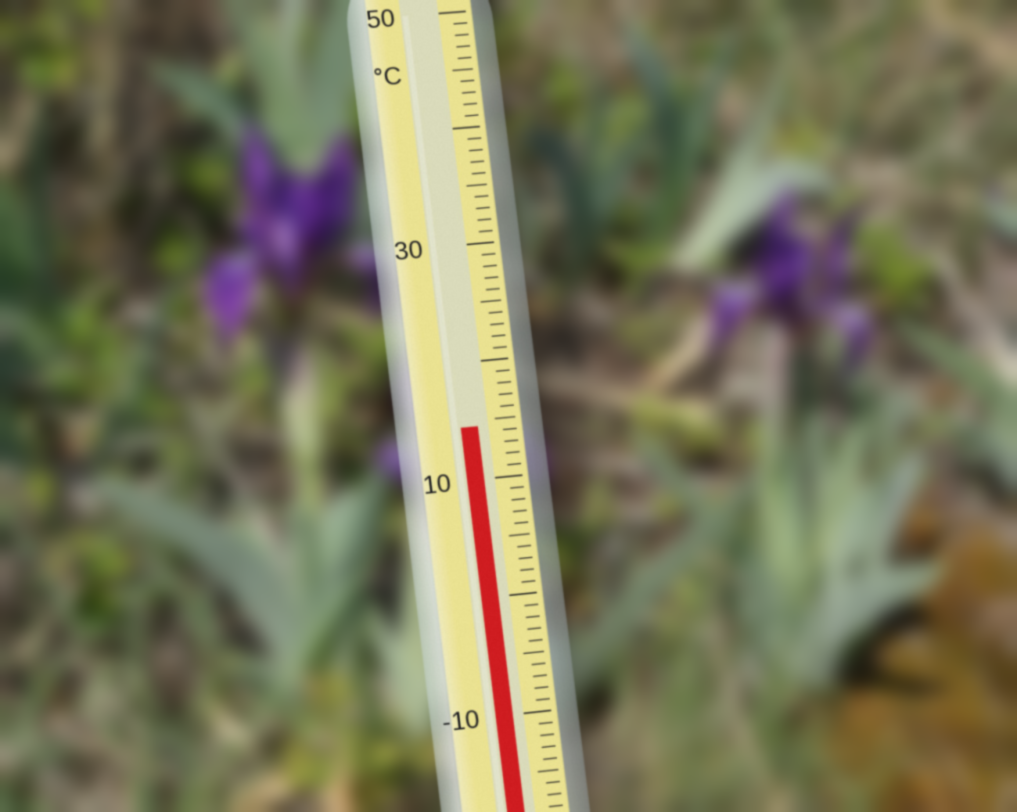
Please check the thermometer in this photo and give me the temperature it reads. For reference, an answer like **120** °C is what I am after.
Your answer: **14.5** °C
